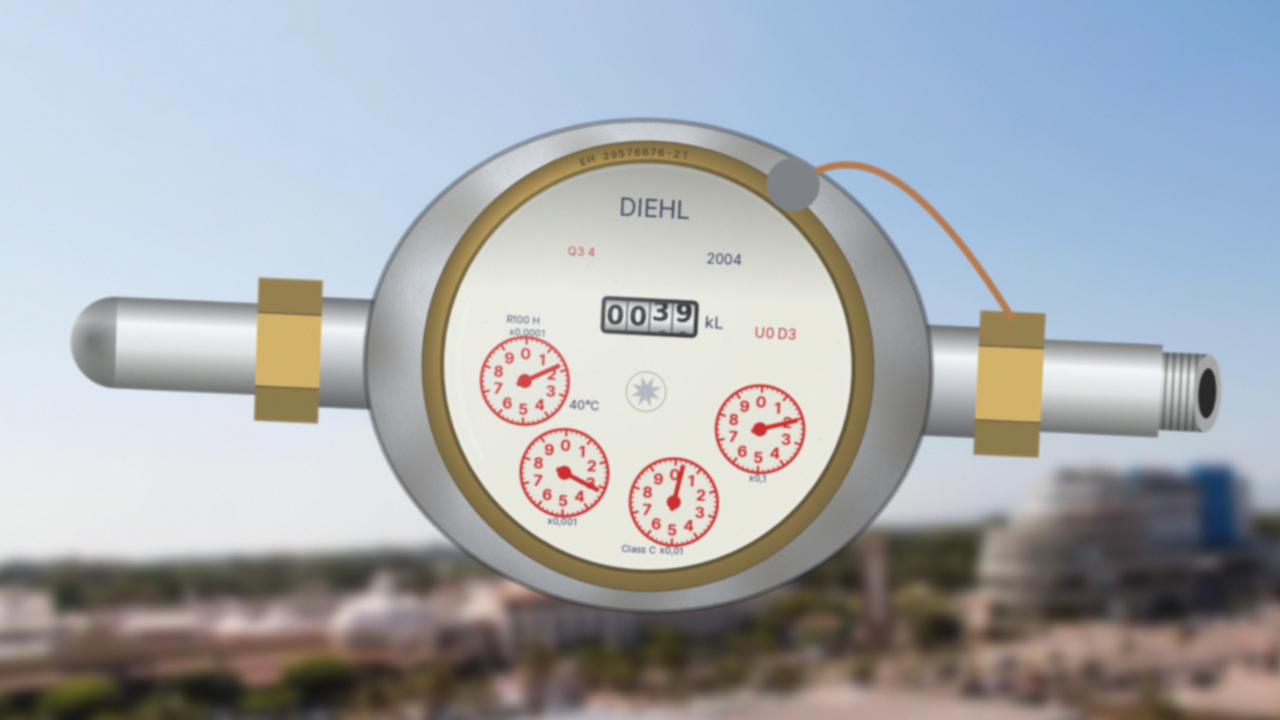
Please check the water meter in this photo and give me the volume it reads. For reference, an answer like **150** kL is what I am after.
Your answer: **39.2031** kL
